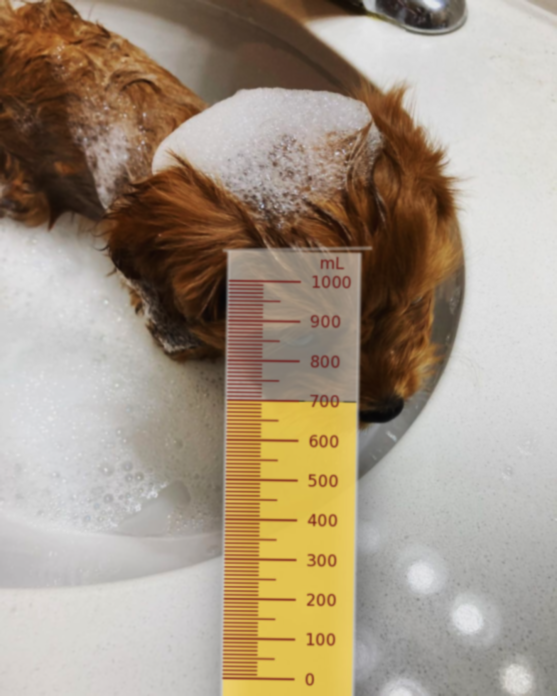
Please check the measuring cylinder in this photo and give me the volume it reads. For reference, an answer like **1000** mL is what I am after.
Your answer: **700** mL
